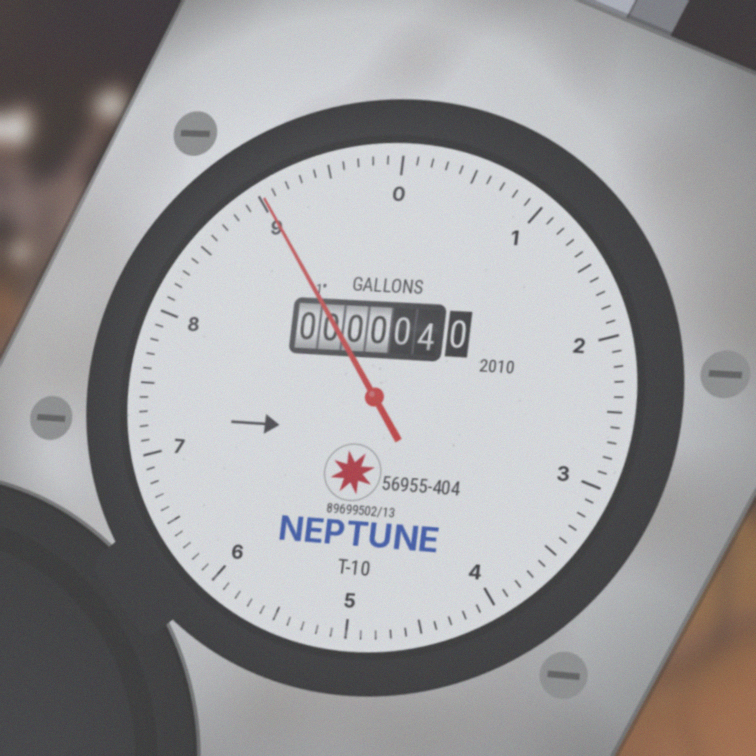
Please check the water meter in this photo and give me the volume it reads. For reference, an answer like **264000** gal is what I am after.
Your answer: **39.0** gal
